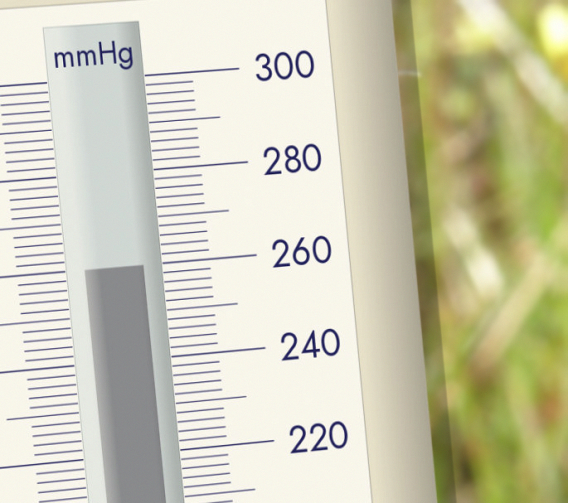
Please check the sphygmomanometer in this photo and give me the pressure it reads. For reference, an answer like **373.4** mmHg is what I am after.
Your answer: **260** mmHg
